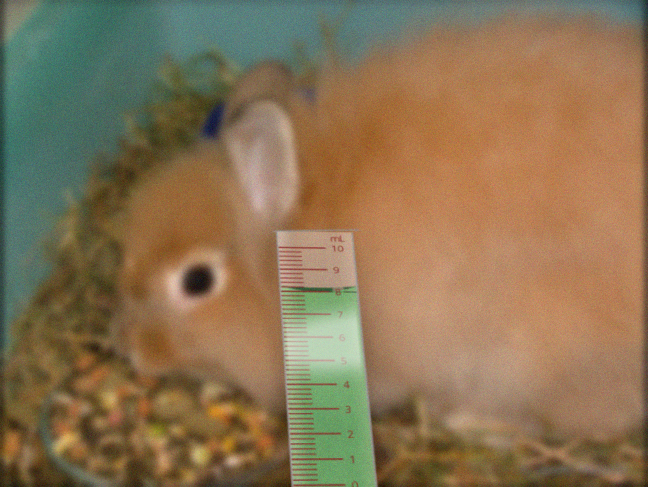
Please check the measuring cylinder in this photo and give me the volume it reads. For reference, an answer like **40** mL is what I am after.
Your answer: **8** mL
